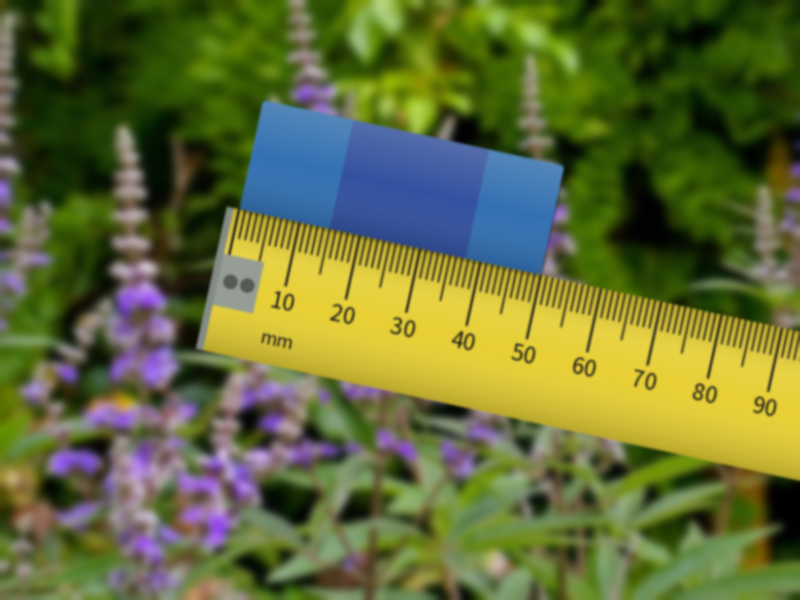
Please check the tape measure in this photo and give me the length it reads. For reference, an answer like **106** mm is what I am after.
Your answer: **50** mm
